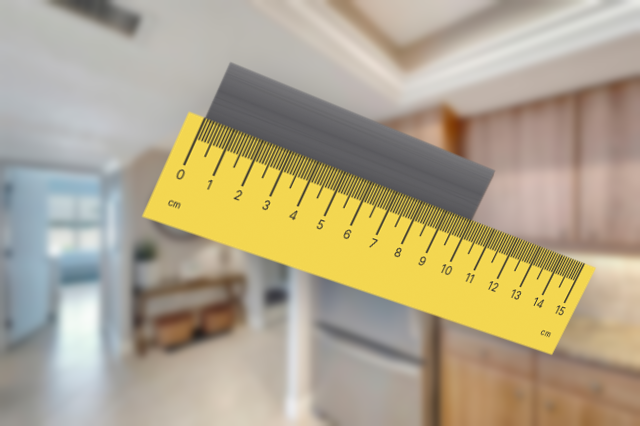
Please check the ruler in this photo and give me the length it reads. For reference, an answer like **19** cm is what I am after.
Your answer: **10** cm
